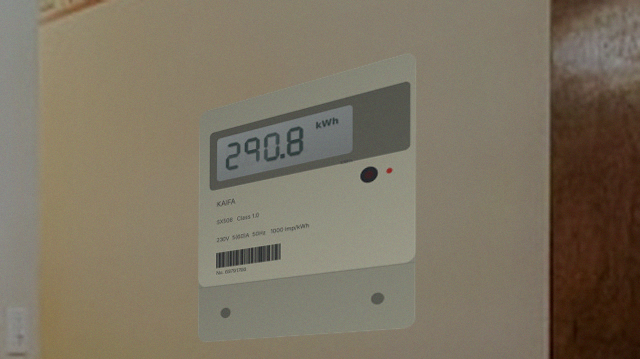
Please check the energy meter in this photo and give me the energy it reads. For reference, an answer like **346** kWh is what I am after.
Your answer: **290.8** kWh
